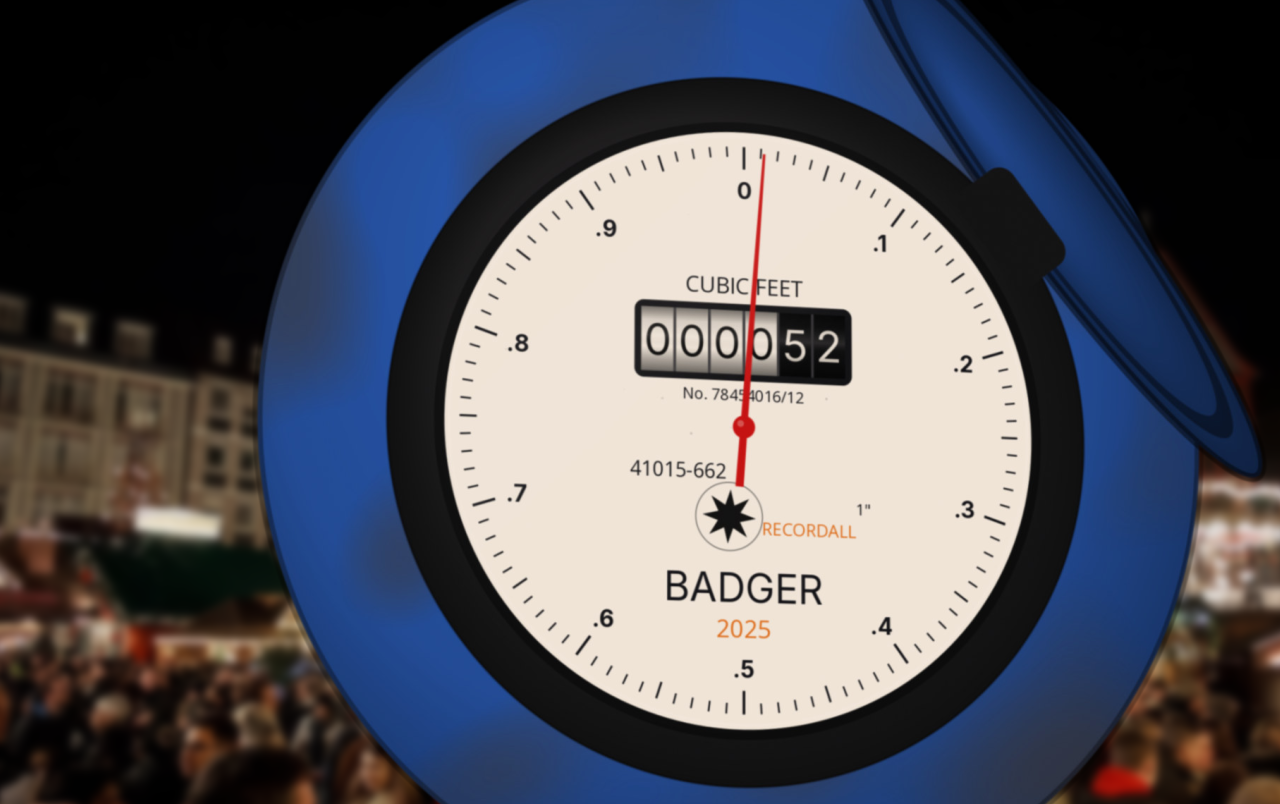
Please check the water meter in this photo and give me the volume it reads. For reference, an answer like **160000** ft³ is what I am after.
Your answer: **52.01** ft³
